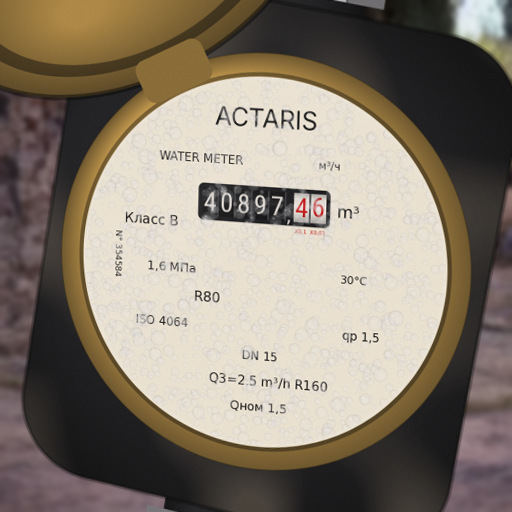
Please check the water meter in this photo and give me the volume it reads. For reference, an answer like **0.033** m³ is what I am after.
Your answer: **40897.46** m³
